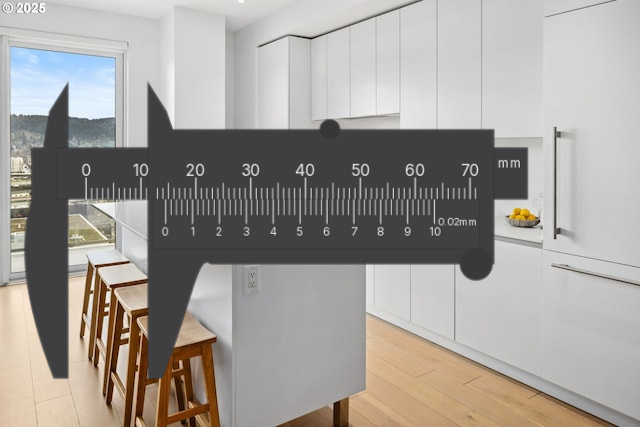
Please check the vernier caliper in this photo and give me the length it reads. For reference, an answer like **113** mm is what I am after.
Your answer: **14.5** mm
